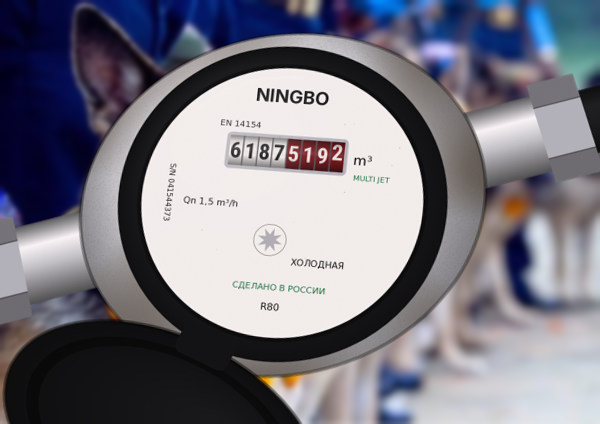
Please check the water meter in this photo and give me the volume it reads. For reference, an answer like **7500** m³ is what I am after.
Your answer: **6187.5192** m³
